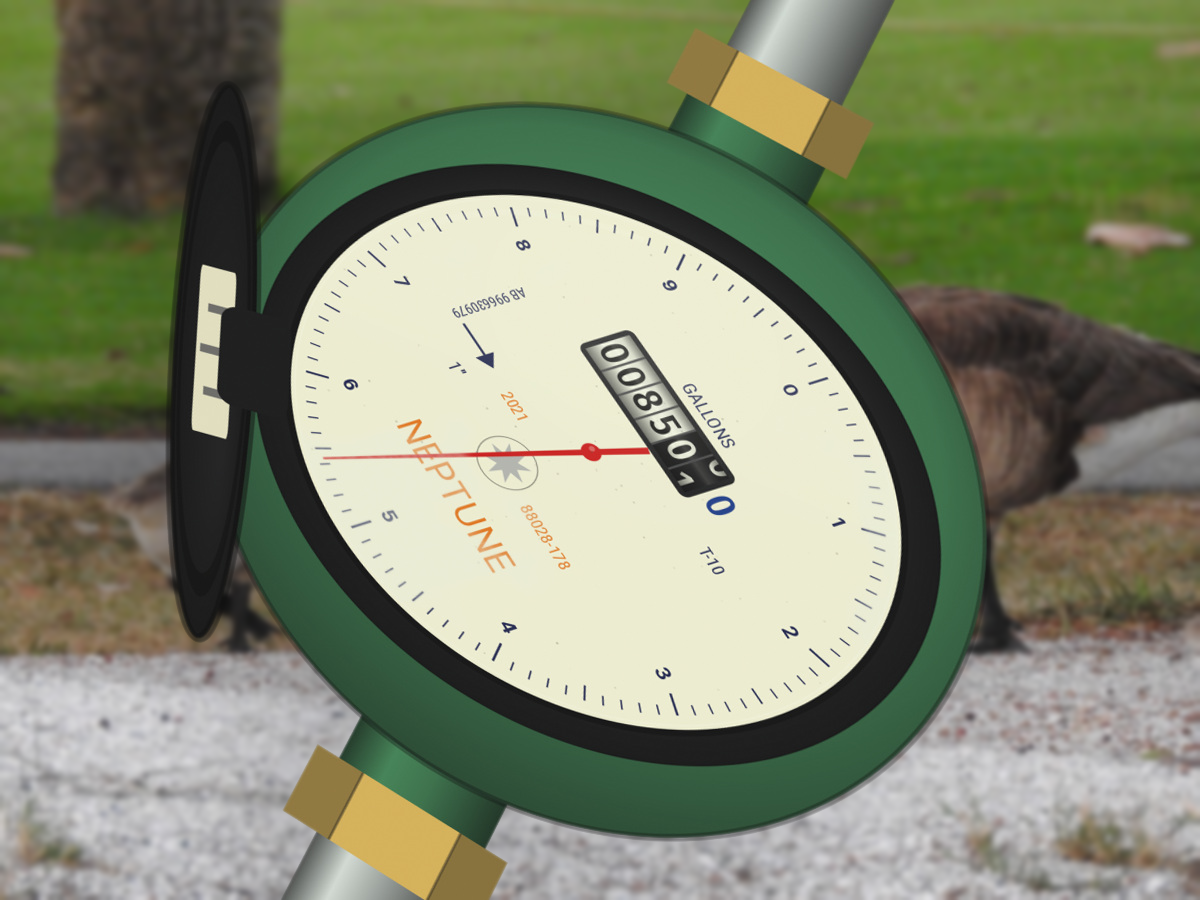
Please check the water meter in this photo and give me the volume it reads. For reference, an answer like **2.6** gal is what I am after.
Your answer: **85005.4** gal
